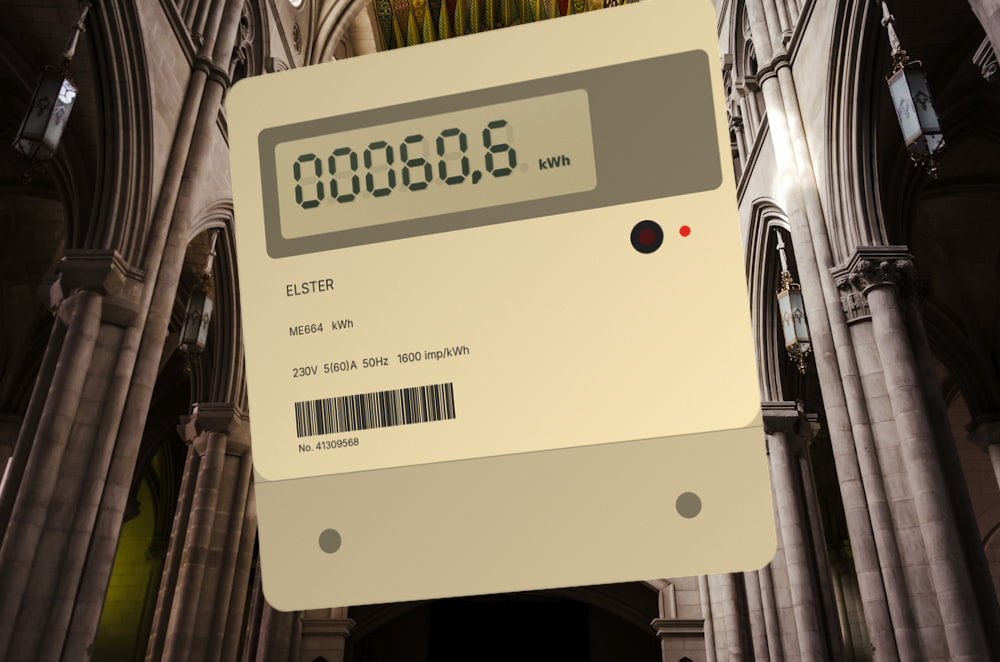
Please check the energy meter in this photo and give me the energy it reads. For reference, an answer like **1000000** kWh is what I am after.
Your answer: **60.6** kWh
